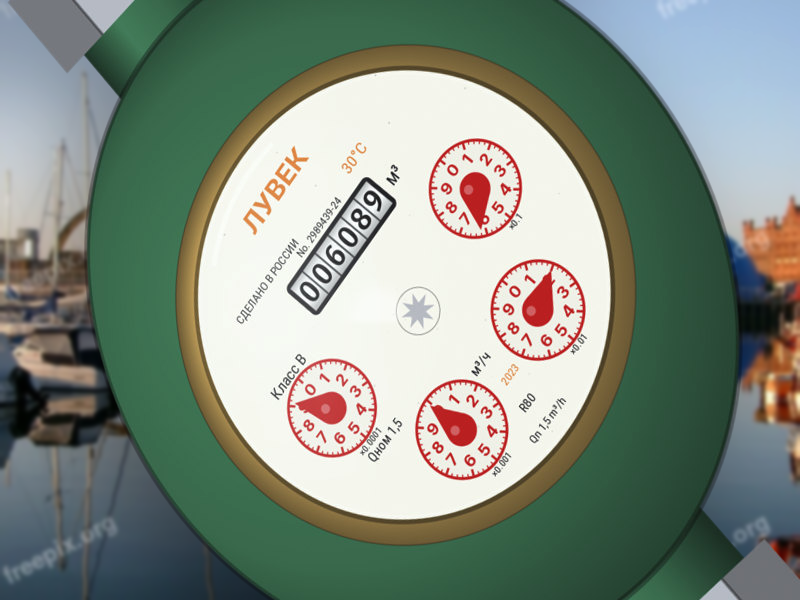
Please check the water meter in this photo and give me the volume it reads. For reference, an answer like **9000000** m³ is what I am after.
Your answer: **6089.6199** m³
